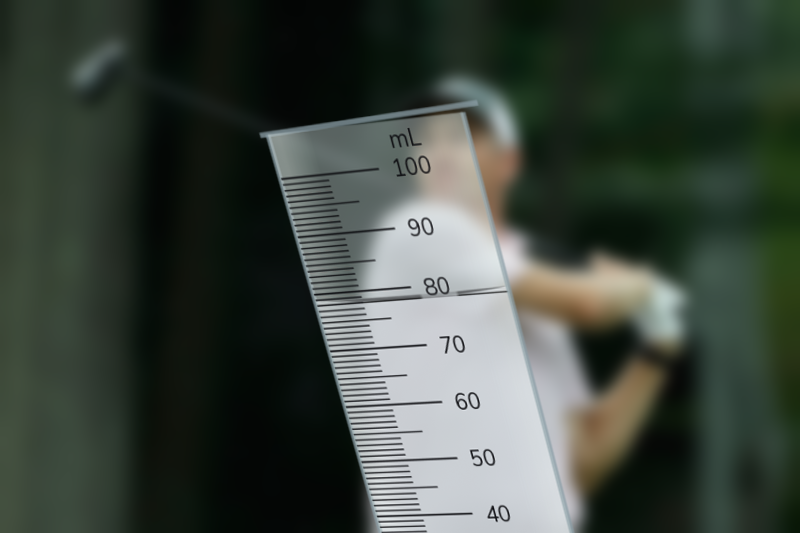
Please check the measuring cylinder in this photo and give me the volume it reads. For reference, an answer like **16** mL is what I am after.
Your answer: **78** mL
